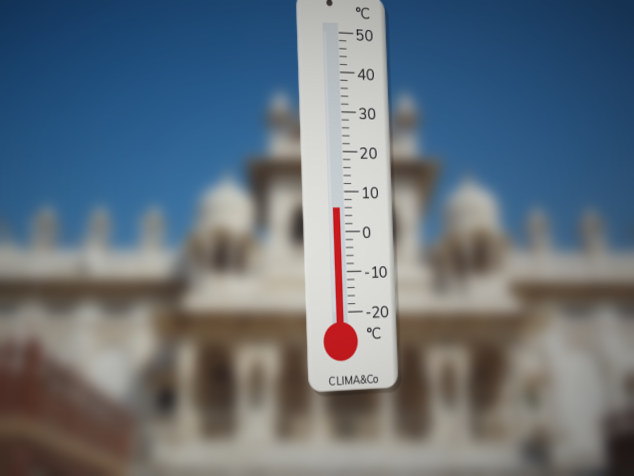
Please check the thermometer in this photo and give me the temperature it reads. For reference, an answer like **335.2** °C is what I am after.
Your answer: **6** °C
